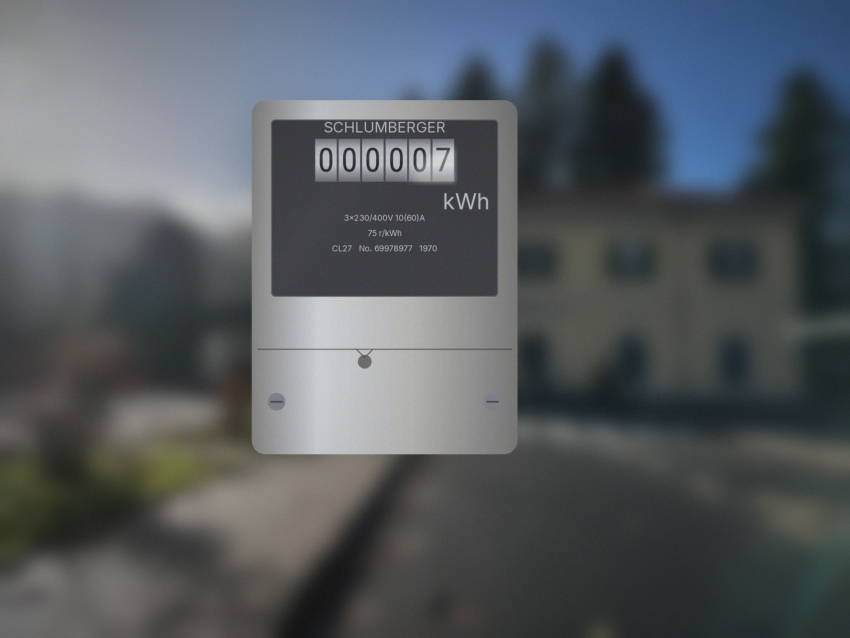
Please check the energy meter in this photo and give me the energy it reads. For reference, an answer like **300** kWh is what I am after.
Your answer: **7** kWh
